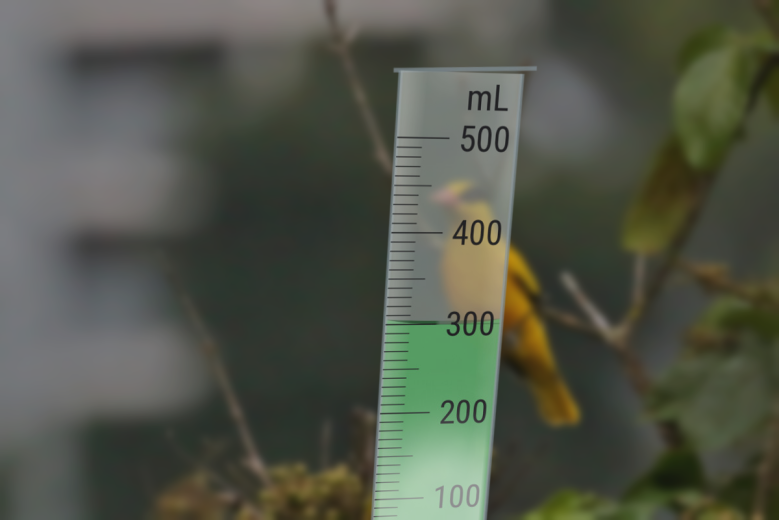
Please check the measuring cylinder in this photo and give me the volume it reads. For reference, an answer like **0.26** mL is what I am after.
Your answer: **300** mL
